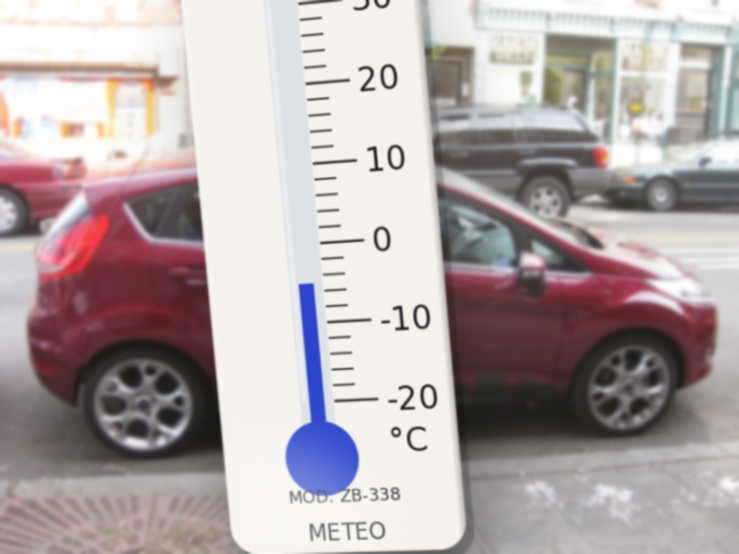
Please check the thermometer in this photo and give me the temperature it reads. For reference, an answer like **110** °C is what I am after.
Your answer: **-5** °C
